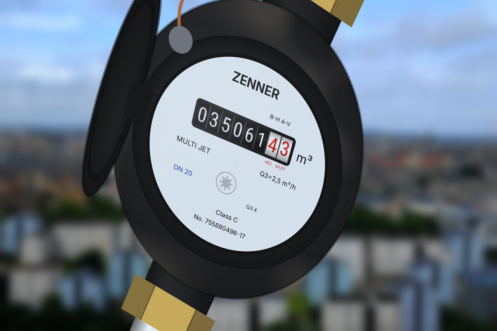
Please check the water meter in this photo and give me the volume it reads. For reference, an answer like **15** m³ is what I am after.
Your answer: **35061.43** m³
